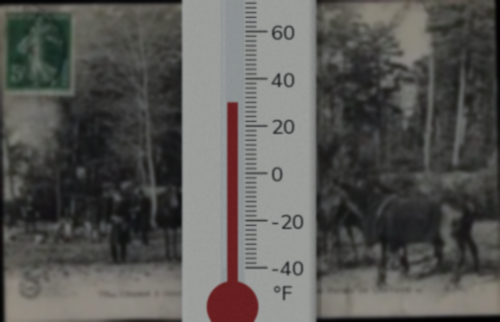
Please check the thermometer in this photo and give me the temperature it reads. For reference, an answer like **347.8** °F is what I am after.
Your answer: **30** °F
